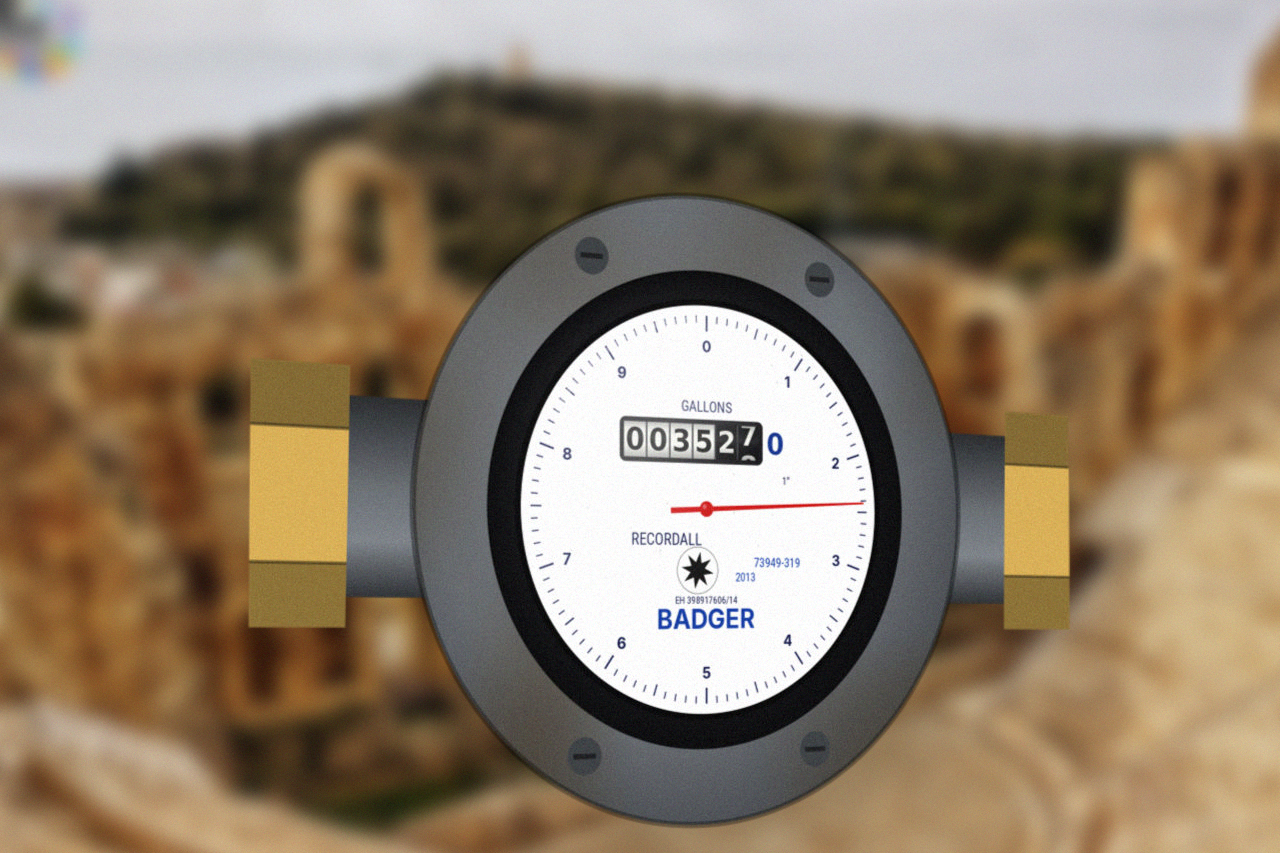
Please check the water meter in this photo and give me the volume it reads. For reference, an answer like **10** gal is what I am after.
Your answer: **35272.4** gal
